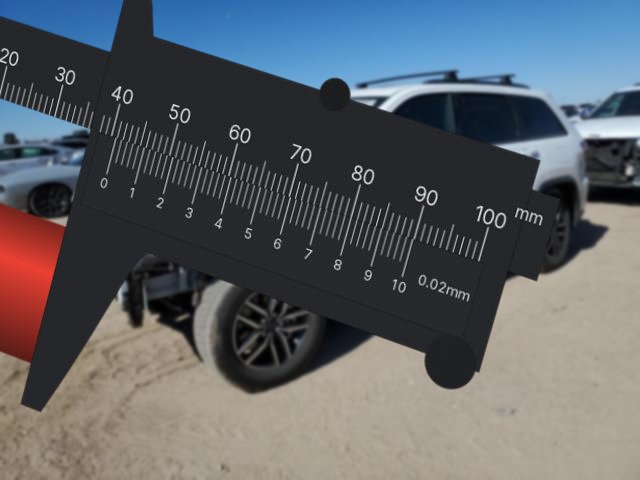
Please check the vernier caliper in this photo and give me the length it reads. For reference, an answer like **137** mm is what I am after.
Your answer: **40.8** mm
